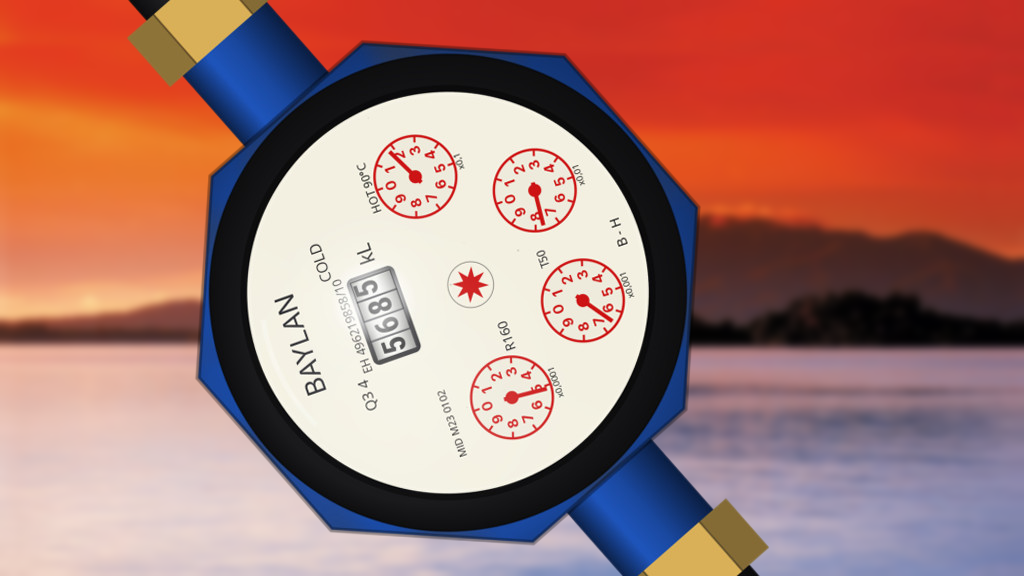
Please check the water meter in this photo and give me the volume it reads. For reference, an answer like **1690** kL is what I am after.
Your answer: **5685.1765** kL
